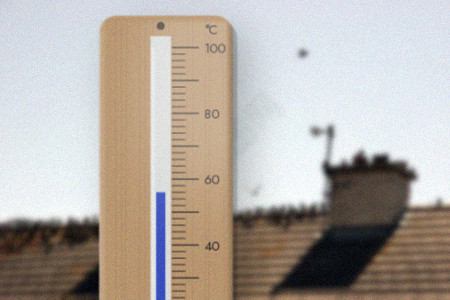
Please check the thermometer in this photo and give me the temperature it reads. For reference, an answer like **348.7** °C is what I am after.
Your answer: **56** °C
